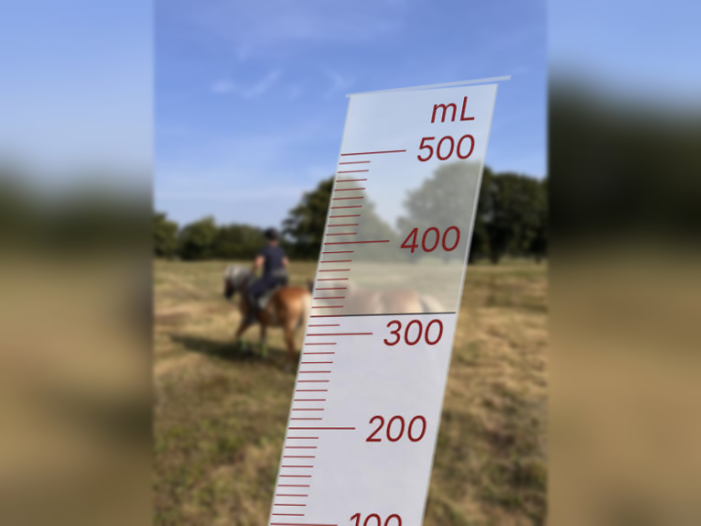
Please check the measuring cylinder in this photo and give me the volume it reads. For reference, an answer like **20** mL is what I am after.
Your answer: **320** mL
